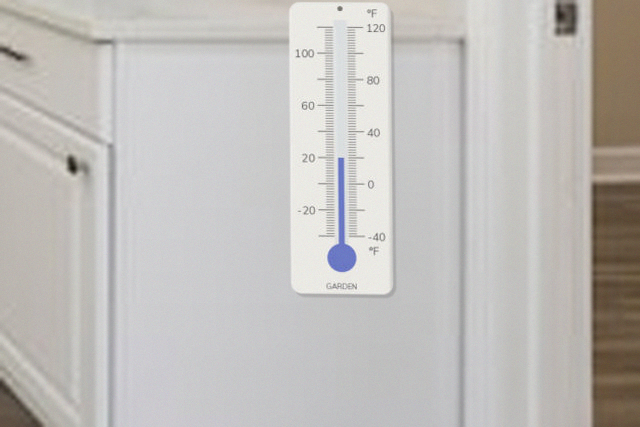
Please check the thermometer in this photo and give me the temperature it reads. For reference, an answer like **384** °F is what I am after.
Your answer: **20** °F
